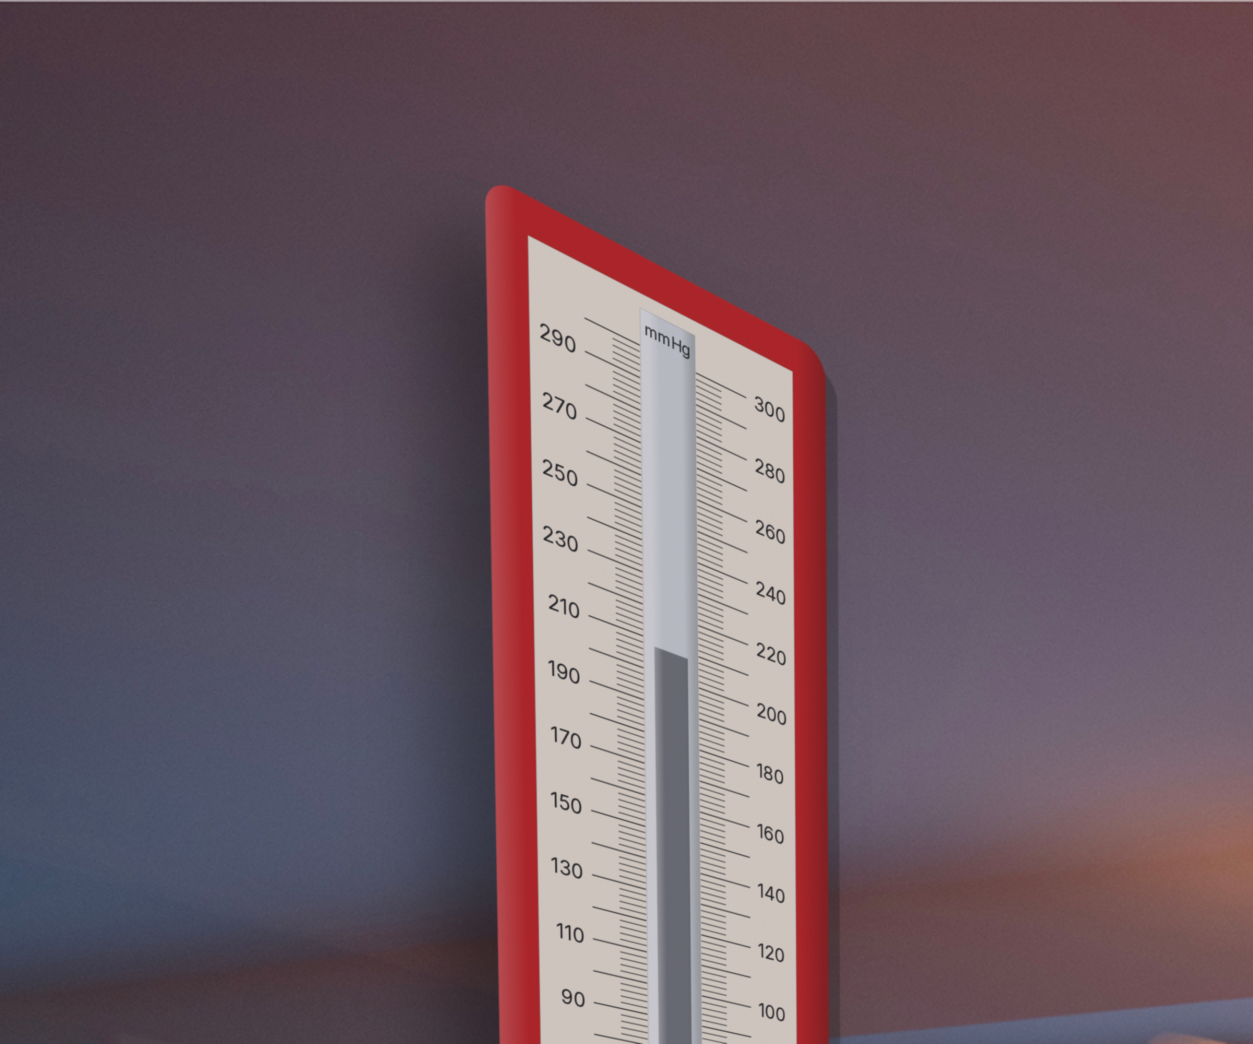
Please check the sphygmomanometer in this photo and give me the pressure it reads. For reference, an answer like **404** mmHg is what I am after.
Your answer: **208** mmHg
